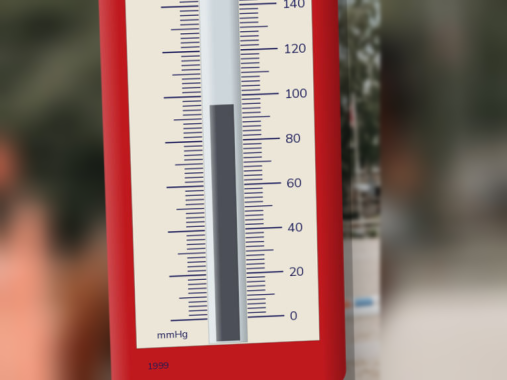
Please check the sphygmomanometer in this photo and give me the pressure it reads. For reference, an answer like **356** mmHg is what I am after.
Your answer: **96** mmHg
